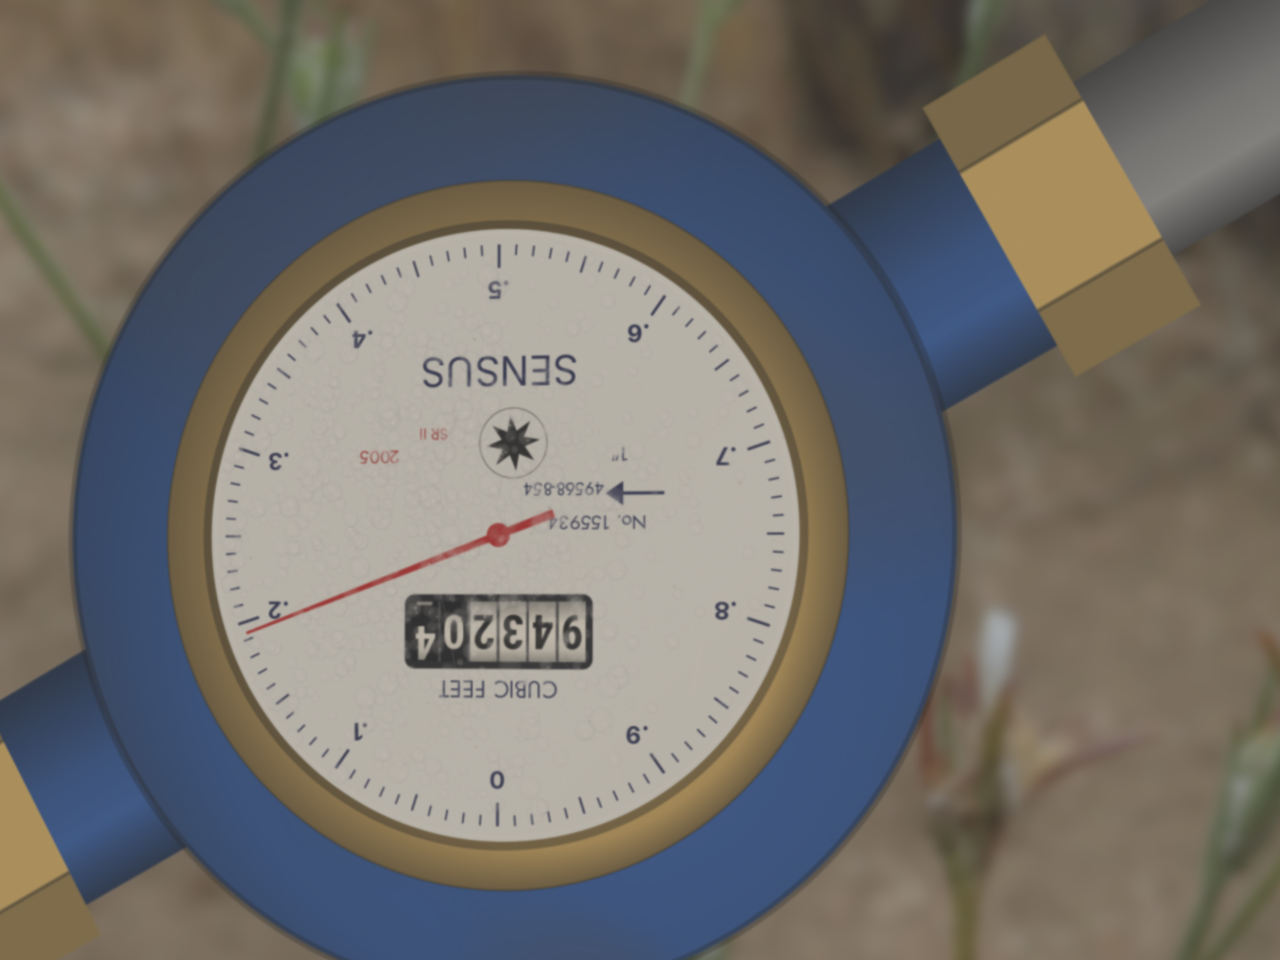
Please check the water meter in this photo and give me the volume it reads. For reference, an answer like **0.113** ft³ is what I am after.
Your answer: **943204.19** ft³
